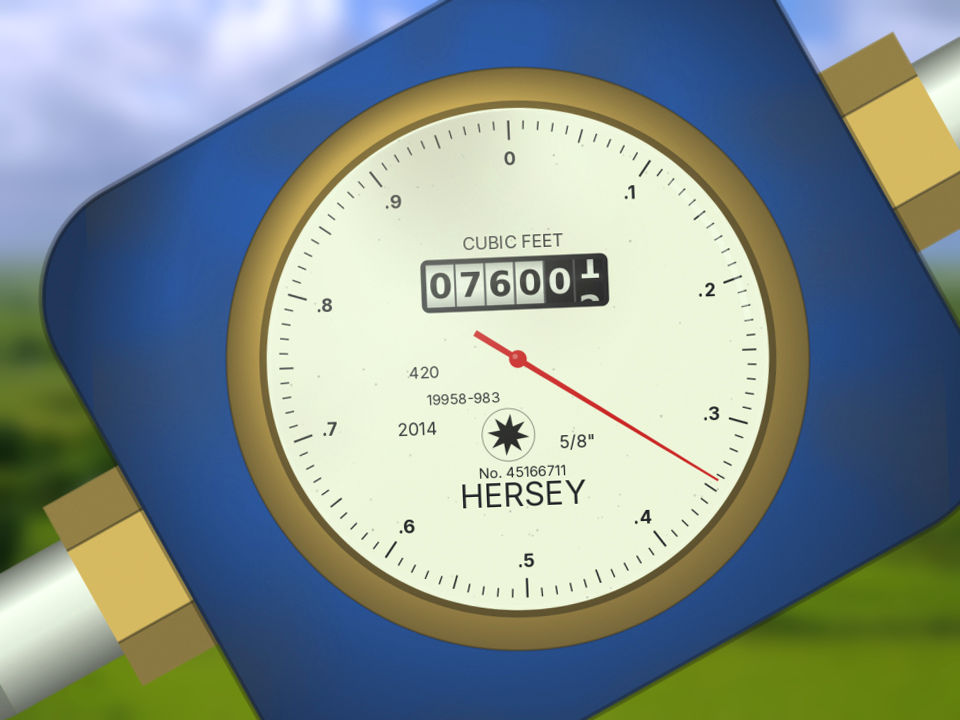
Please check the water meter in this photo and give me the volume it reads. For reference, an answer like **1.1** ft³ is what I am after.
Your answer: **76001.34** ft³
